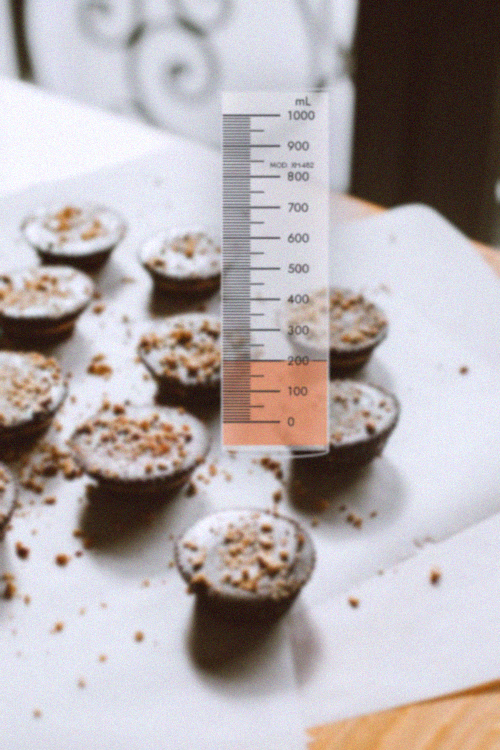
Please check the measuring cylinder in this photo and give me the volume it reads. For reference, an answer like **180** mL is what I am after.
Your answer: **200** mL
